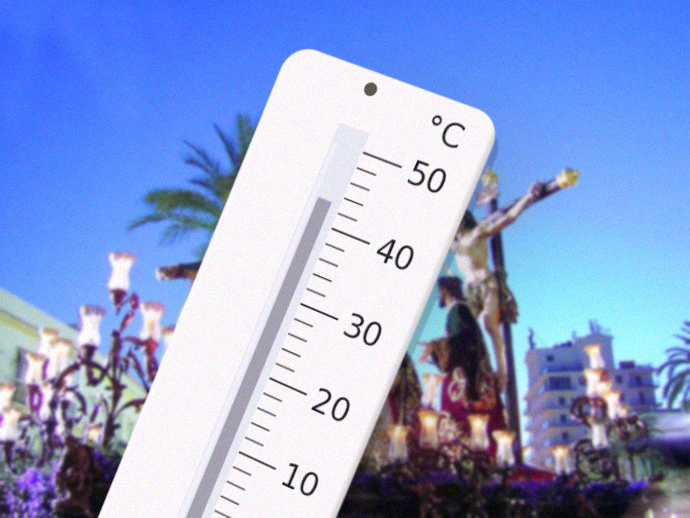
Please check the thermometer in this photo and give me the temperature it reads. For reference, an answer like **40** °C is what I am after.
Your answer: **43** °C
